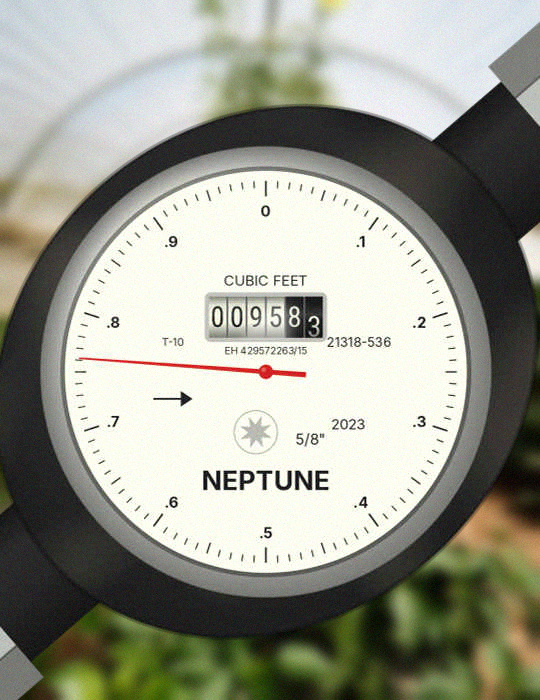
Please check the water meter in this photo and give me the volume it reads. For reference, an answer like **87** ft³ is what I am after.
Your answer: **9582.76** ft³
